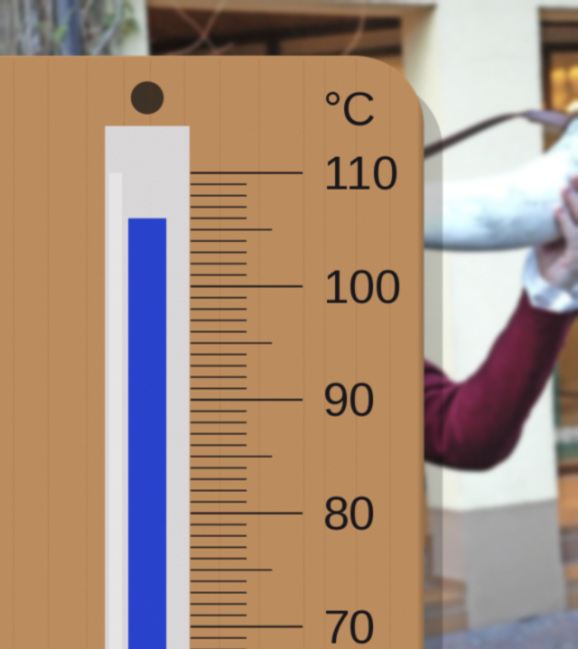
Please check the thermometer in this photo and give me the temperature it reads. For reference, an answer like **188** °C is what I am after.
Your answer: **106** °C
